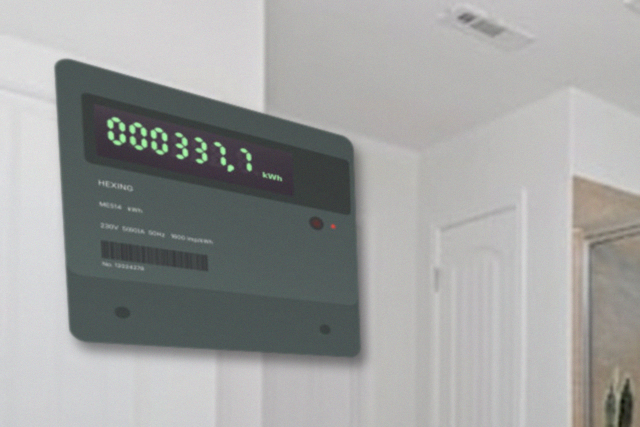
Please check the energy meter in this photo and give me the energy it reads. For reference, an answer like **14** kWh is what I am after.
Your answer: **337.7** kWh
